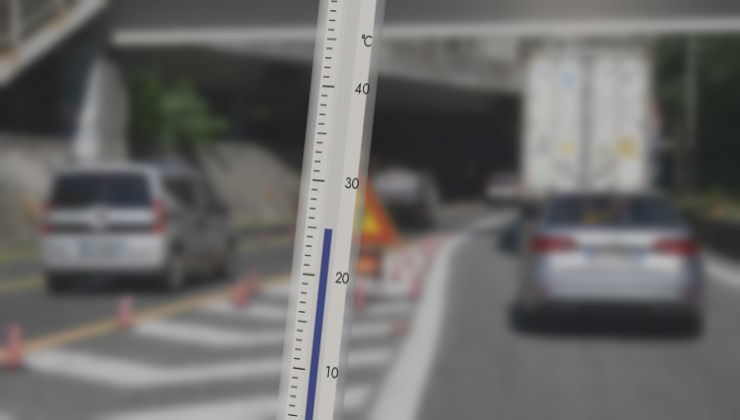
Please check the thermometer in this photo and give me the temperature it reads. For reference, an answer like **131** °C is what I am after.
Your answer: **25** °C
